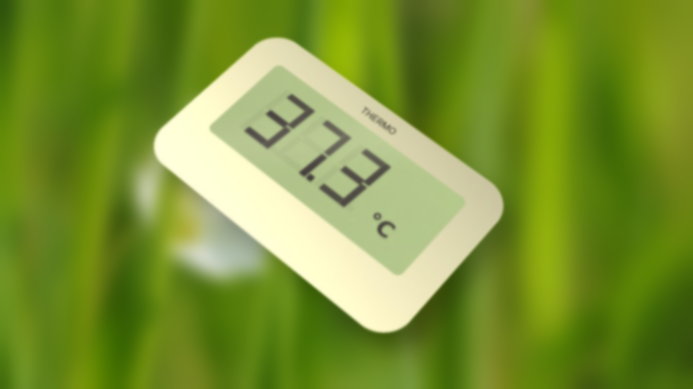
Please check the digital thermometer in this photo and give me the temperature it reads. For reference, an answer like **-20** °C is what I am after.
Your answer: **37.3** °C
